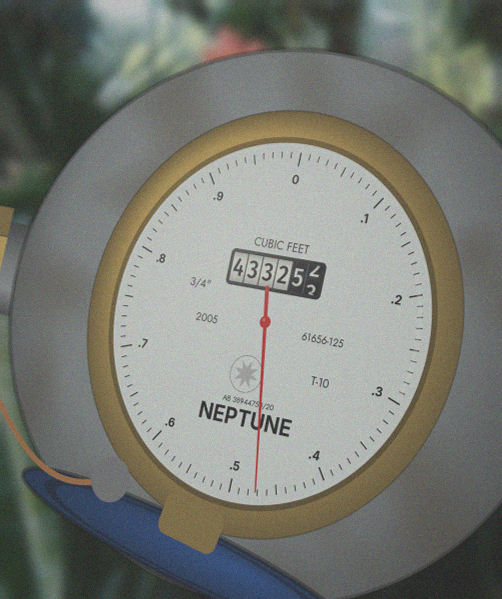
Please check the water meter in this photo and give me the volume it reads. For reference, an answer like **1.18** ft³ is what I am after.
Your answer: **433252.47** ft³
